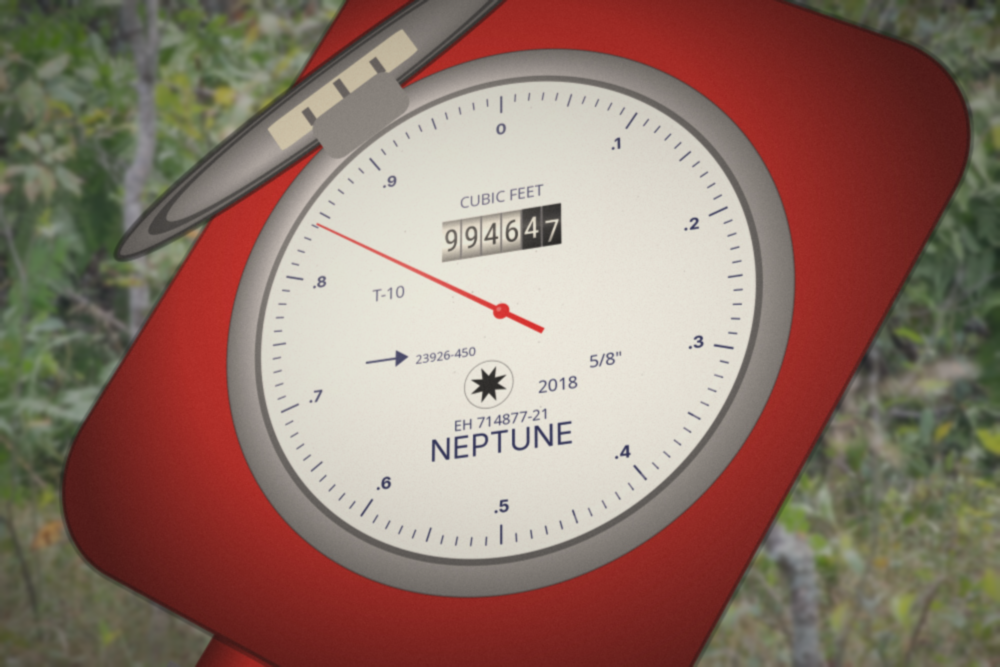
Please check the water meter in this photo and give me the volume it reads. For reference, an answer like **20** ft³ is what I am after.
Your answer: **994646.84** ft³
